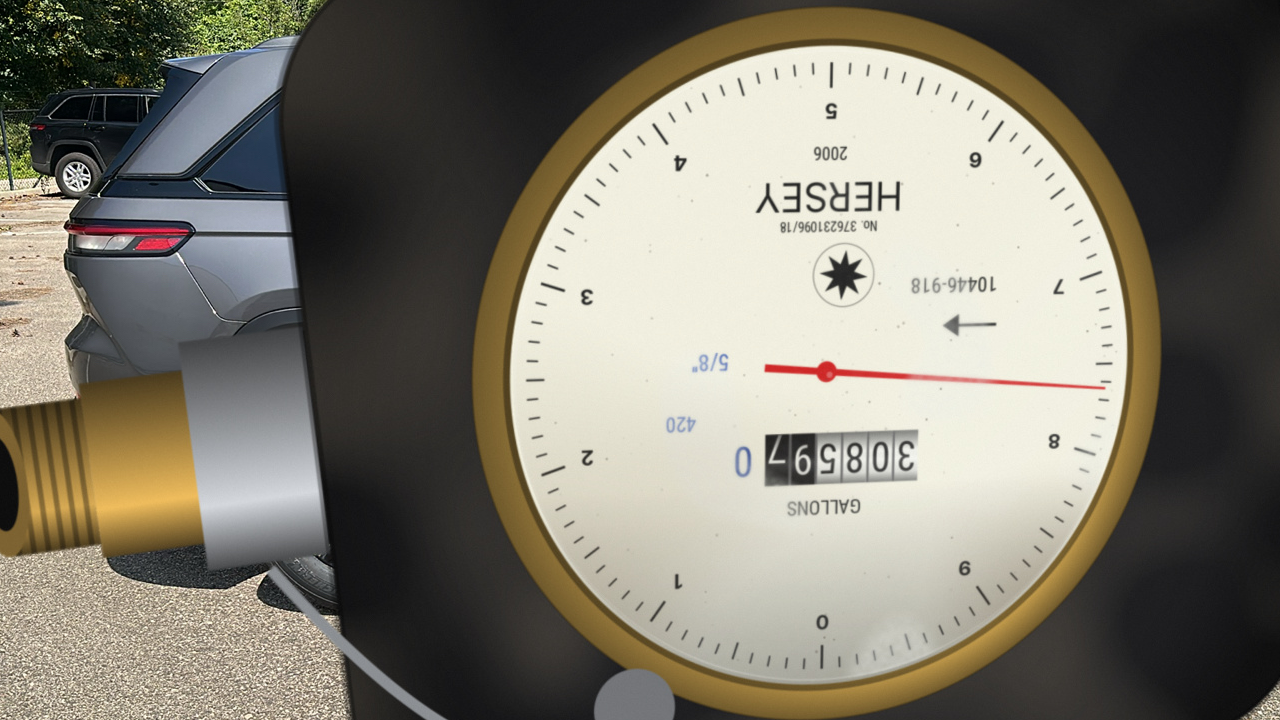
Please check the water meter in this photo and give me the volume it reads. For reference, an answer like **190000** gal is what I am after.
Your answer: **3085967.6** gal
